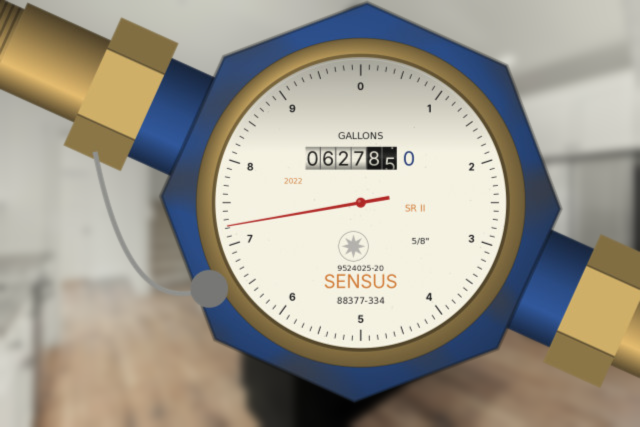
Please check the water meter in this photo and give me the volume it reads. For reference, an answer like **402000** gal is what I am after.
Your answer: **627847.2** gal
